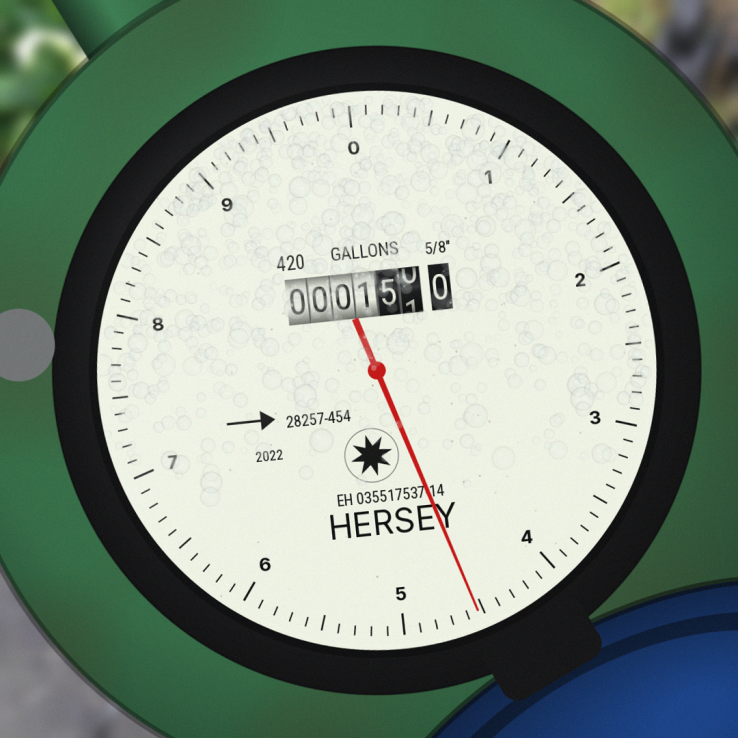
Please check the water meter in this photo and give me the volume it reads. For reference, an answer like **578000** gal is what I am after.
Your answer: **1504.5** gal
